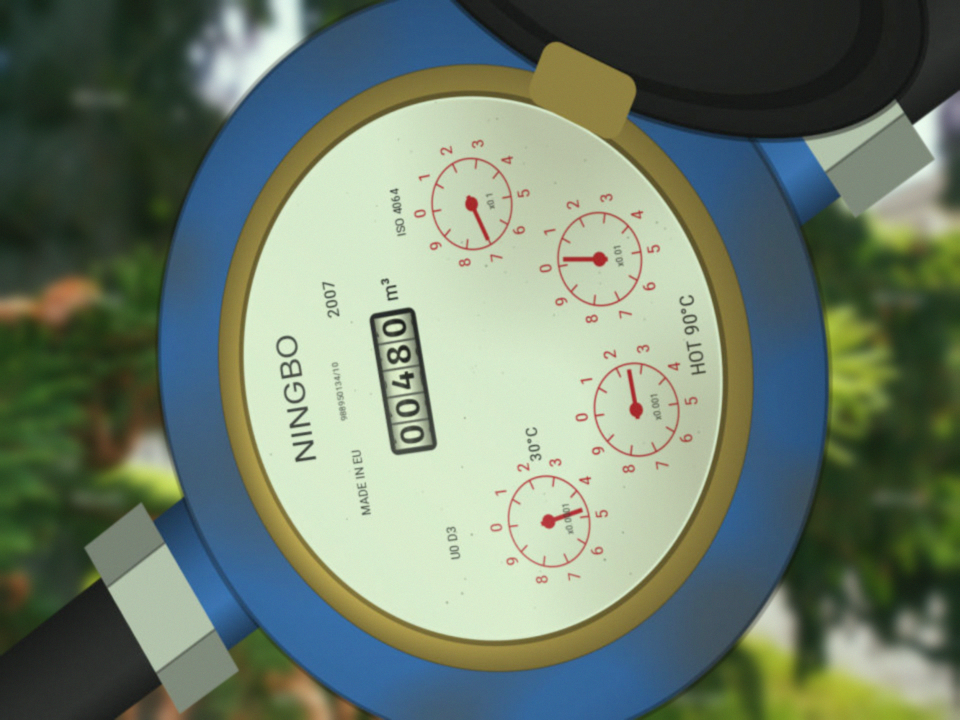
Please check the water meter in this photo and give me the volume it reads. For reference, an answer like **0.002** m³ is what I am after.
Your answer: **480.7024** m³
